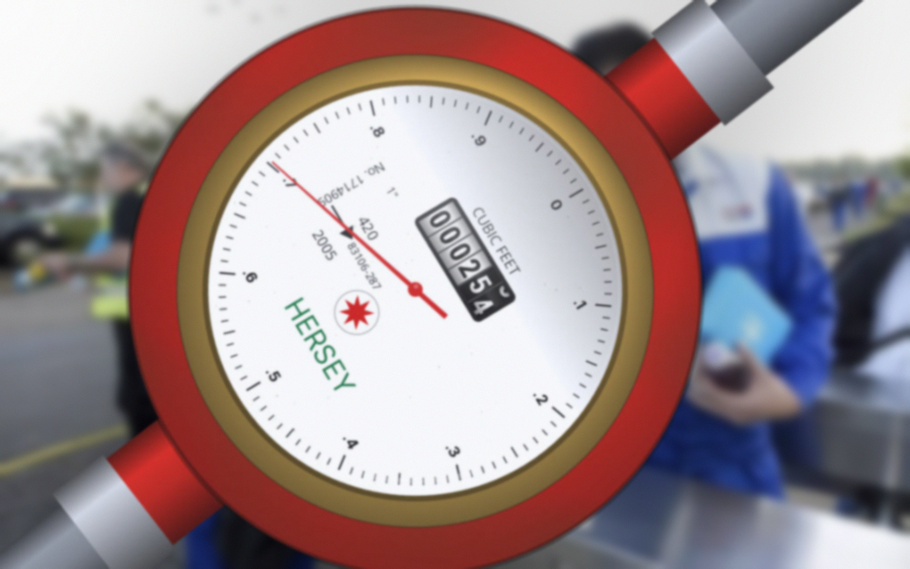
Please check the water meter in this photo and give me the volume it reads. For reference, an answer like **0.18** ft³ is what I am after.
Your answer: **253.70** ft³
